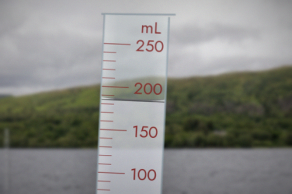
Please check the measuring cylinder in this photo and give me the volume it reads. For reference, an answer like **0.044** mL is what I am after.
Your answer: **185** mL
